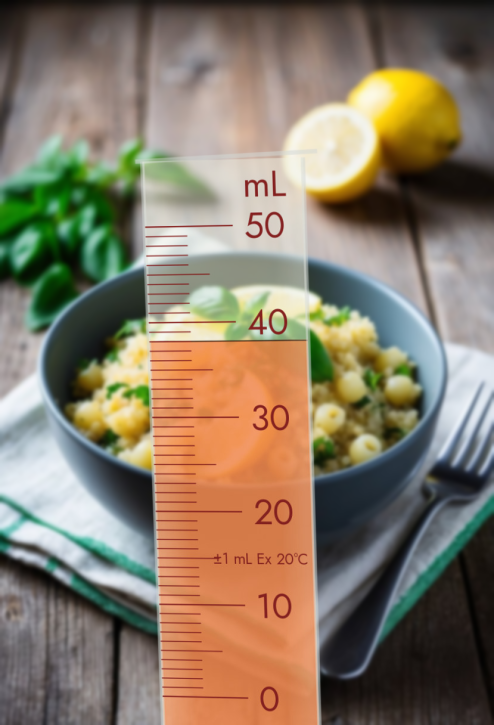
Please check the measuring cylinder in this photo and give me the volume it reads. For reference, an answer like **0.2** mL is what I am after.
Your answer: **38** mL
